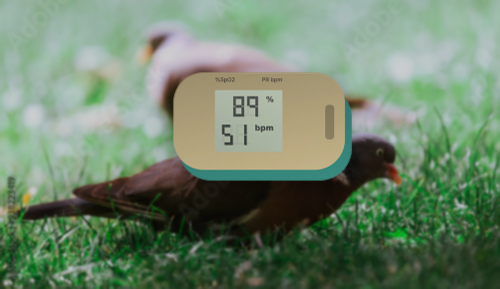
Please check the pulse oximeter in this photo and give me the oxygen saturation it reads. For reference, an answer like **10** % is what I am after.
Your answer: **89** %
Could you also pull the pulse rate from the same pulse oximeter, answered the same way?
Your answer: **51** bpm
